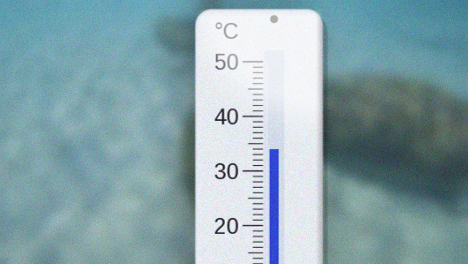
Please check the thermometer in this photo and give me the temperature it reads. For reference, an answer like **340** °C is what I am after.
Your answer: **34** °C
